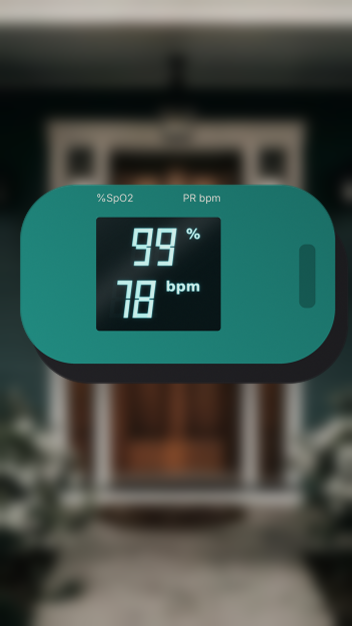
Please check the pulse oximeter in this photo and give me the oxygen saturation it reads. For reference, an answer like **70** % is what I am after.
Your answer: **99** %
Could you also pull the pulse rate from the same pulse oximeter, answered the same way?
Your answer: **78** bpm
